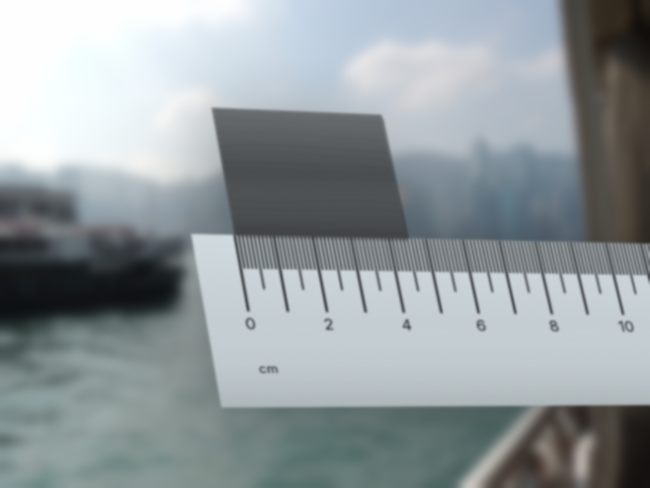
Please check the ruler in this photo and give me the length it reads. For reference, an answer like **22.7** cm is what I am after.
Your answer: **4.5** cm
